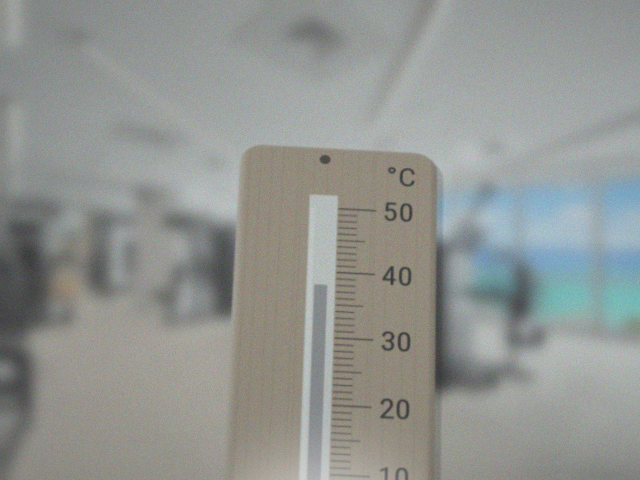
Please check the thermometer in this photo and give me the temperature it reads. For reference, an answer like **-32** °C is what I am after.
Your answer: **38** °C
